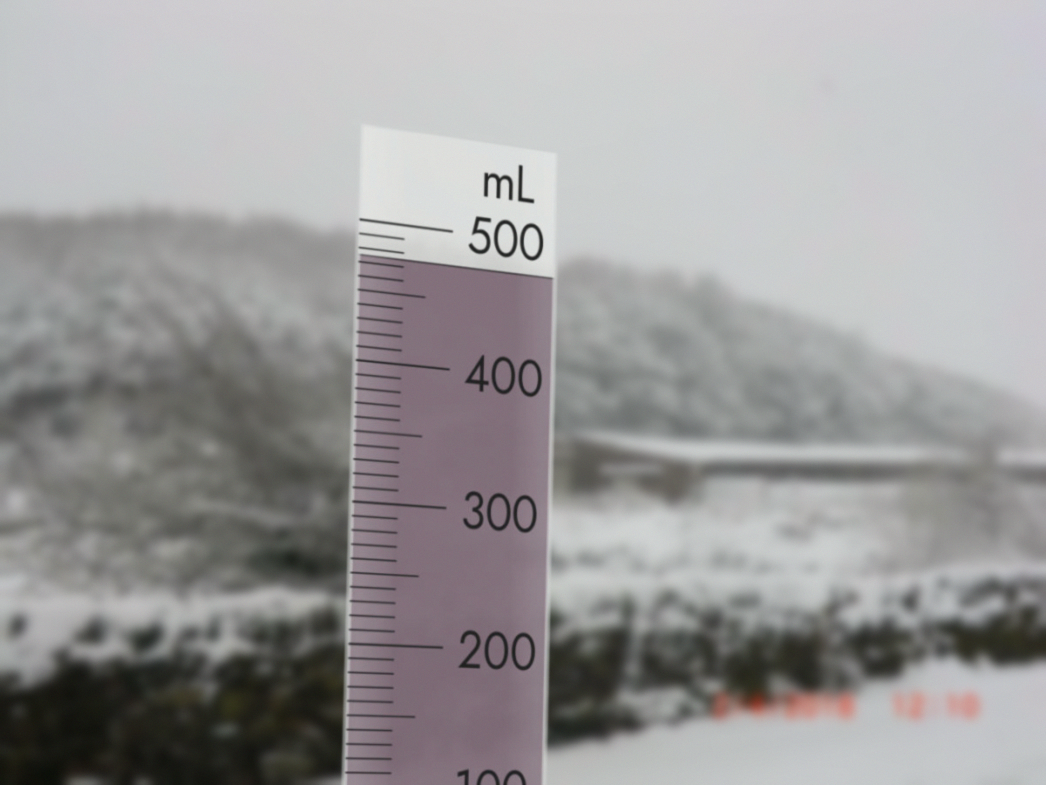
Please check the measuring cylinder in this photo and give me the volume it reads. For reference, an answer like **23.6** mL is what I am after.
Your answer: **475** mL
